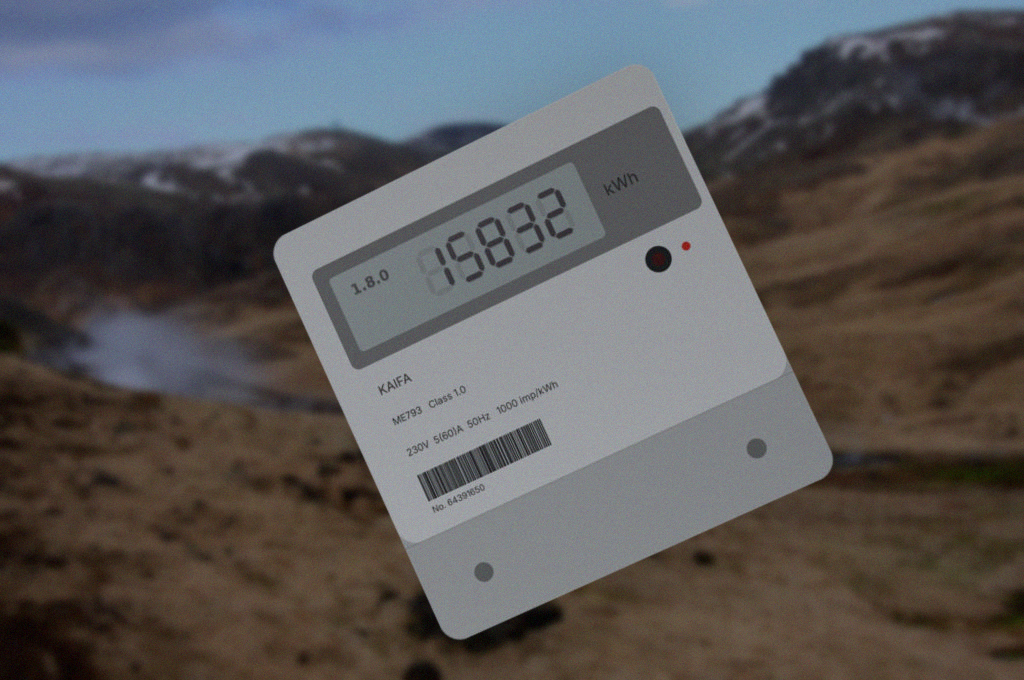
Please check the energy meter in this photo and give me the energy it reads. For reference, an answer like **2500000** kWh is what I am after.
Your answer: **15832** kWh
